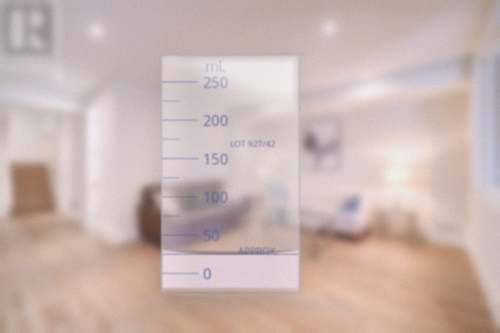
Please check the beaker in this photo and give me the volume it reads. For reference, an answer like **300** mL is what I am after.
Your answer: **25** mL
